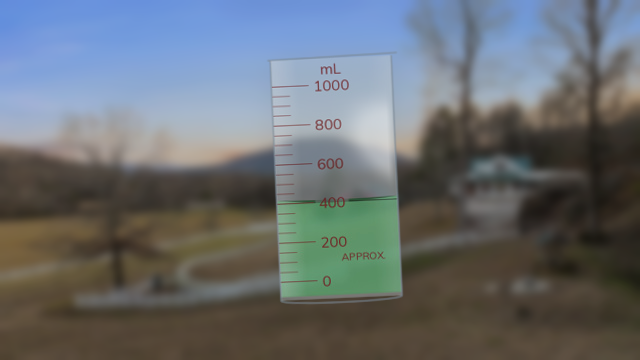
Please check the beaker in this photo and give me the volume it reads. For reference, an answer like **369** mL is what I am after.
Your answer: **400** mL
